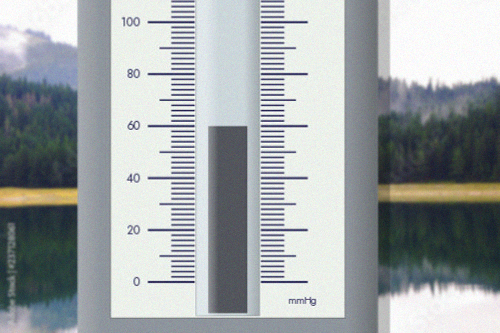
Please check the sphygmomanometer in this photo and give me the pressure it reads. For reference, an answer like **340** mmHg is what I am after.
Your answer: **60** mmHg
